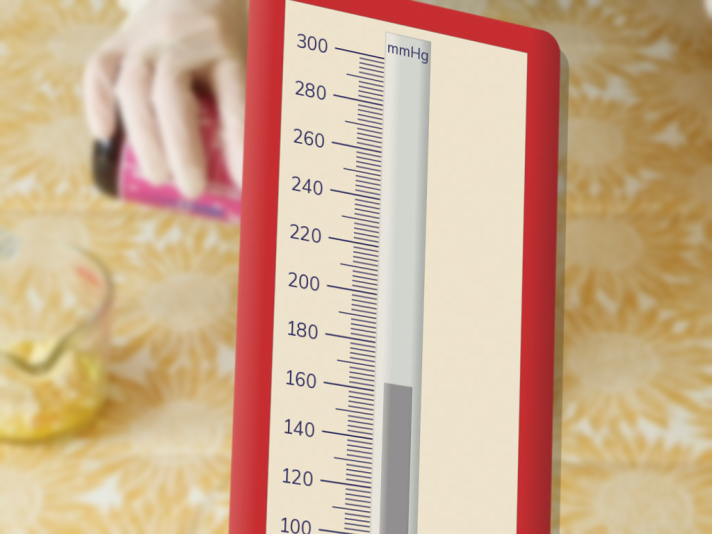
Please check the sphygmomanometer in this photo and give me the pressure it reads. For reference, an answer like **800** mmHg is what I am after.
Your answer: **164** mmHg
